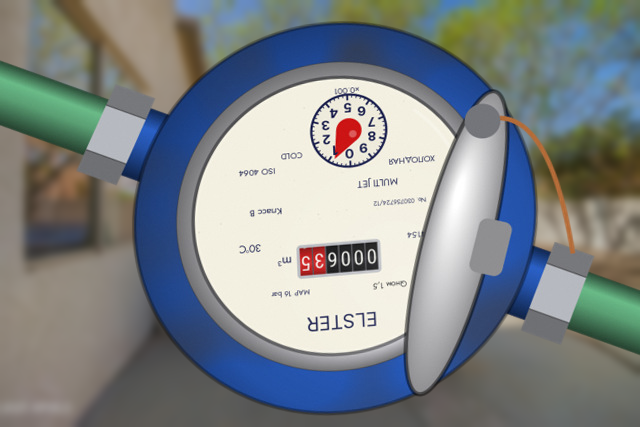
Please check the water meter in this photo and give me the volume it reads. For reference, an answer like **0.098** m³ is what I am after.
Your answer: **6.350** m³
